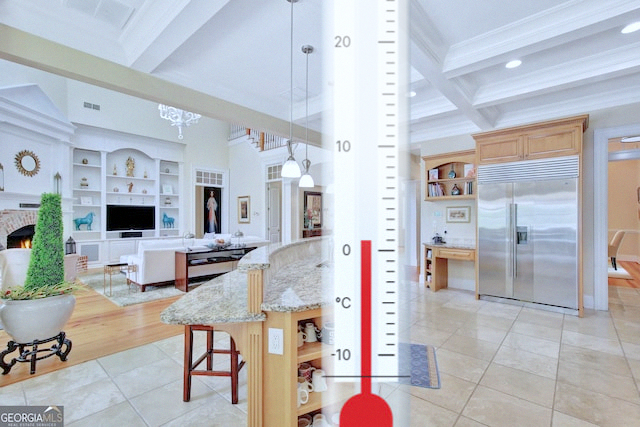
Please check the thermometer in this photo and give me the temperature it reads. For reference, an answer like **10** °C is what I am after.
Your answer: **1** °C
